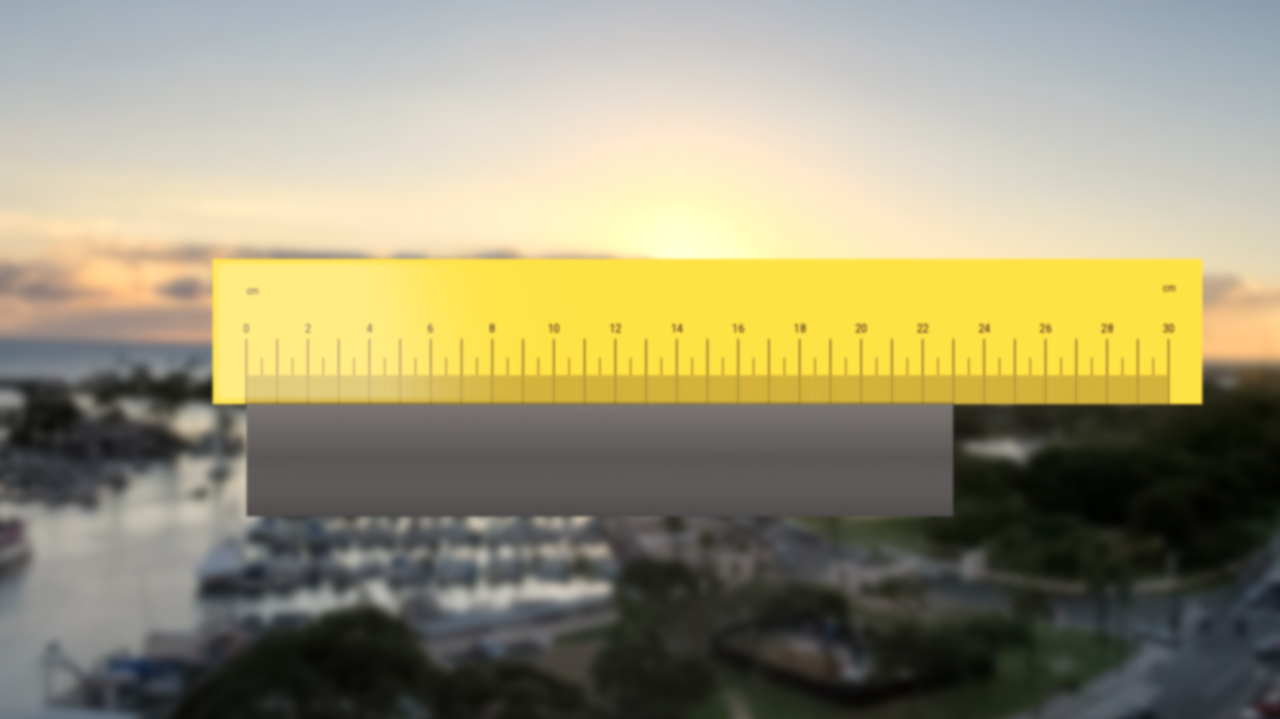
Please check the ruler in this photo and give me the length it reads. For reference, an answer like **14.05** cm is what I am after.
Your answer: **23** cm
